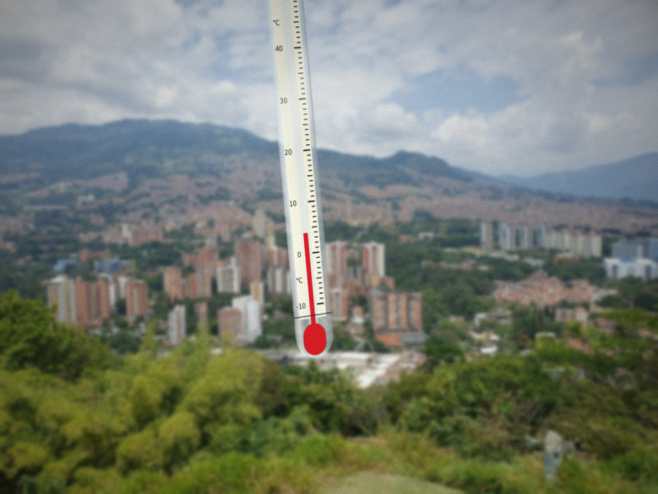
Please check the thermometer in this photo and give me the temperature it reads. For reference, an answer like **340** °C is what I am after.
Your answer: **4** °C
